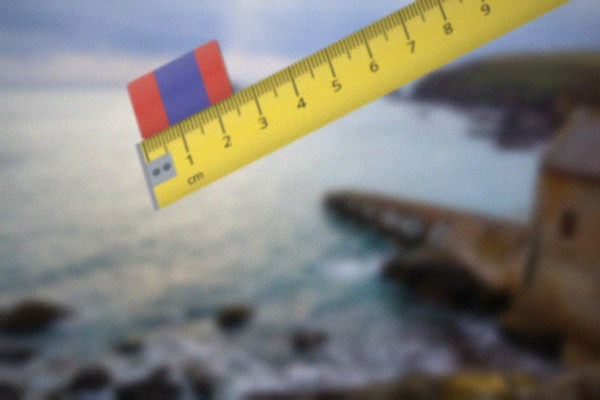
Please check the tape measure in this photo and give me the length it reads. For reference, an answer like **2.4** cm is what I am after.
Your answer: **2.5** cm
